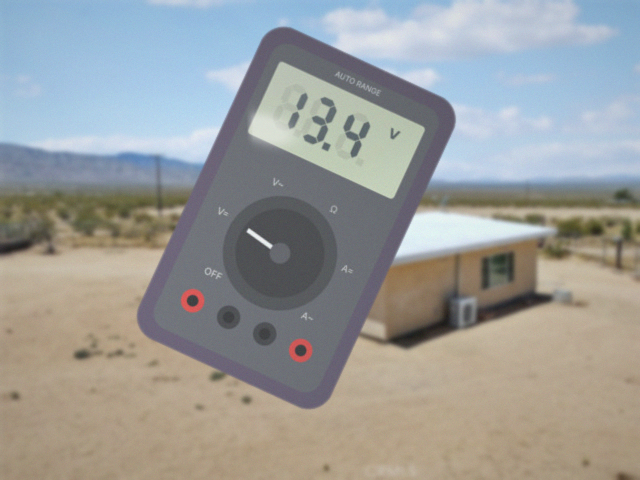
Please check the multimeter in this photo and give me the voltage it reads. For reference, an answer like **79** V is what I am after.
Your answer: **13.4** V
